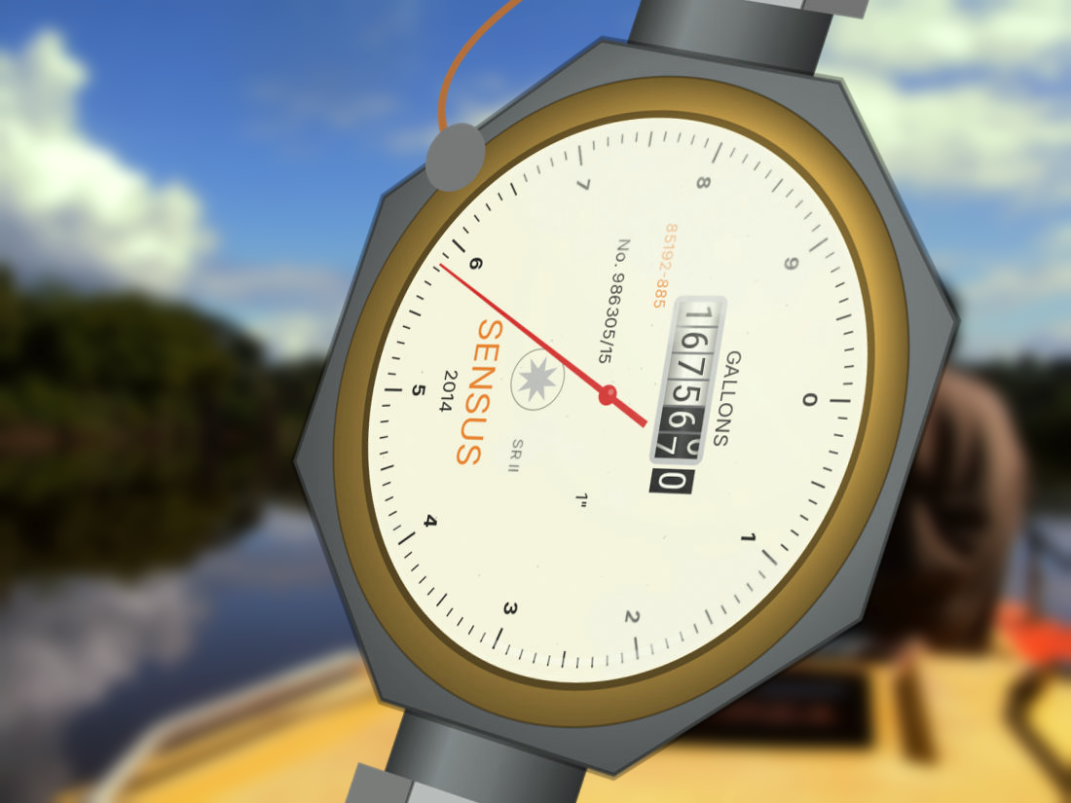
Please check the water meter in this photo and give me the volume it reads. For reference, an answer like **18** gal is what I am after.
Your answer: **1675665.8** gal
